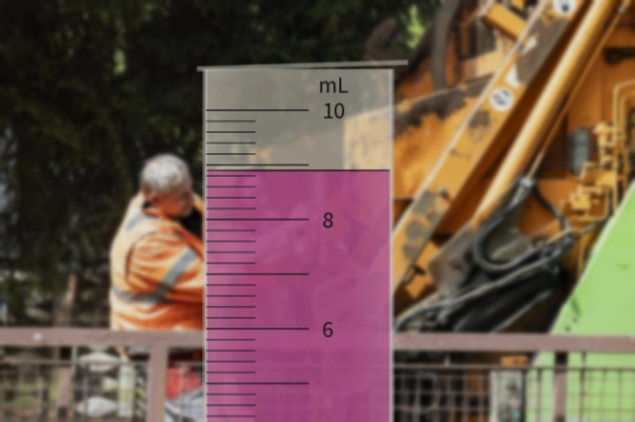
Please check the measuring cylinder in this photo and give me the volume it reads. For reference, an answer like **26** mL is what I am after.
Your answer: **8.9** mL
